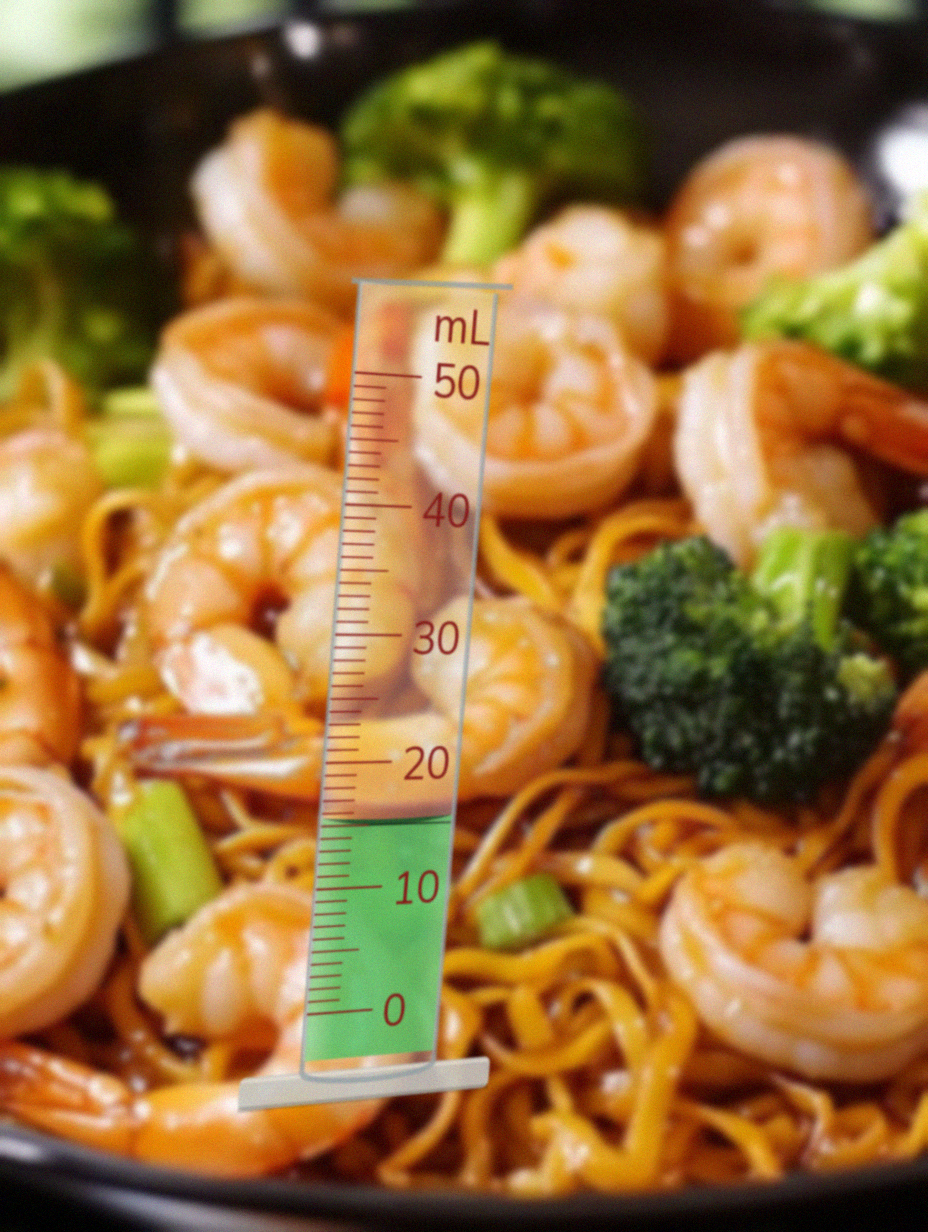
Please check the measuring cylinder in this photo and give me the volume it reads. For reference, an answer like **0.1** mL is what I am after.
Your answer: **15** mL
